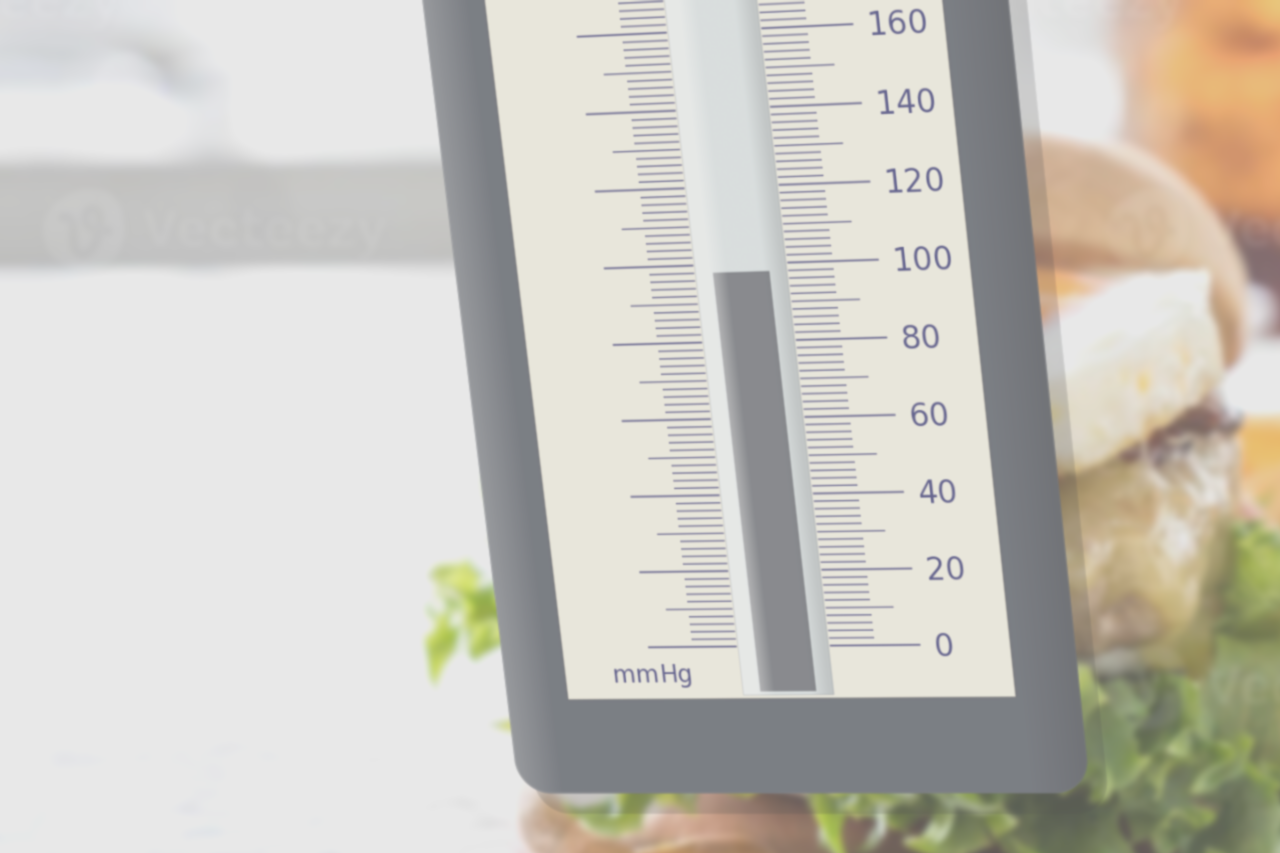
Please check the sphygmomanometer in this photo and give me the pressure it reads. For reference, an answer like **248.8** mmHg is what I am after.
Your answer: **98** mmHg
